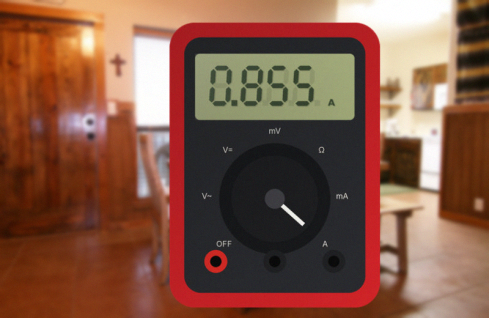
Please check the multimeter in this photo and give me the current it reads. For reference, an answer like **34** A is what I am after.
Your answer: **0.855** A
